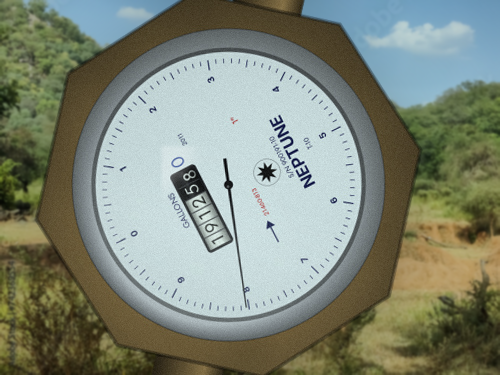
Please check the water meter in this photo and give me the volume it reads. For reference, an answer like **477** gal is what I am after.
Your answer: **1912578.0** gal
